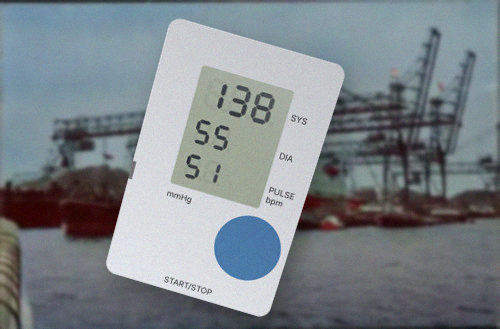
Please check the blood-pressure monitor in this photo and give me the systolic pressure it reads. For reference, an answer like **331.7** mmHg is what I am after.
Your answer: **138** mmHg
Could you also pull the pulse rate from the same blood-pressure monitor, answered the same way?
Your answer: **51** bpm
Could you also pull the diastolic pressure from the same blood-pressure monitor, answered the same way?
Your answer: **55** mmHg
